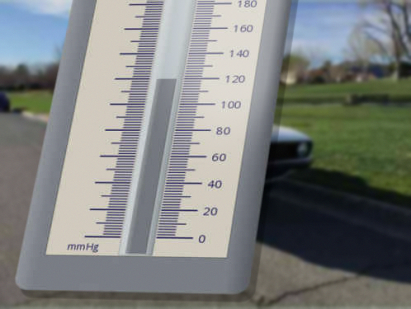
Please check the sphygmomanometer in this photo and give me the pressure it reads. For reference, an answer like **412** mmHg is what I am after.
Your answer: **120** mmHg
